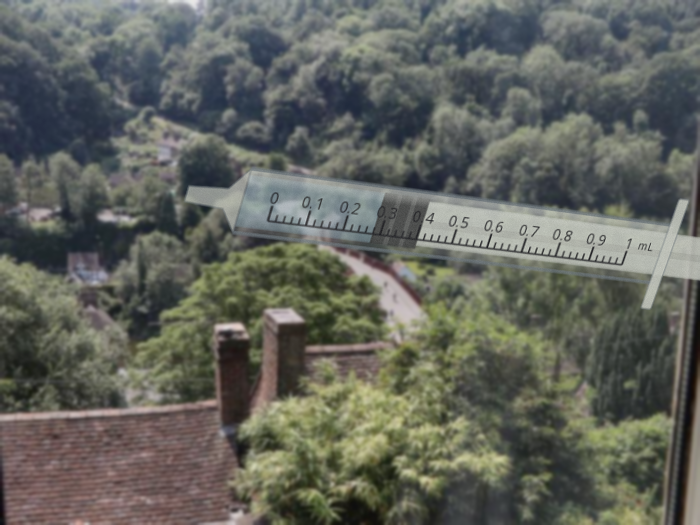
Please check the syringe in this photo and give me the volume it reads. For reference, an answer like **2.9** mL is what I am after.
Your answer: **0.28** mL
